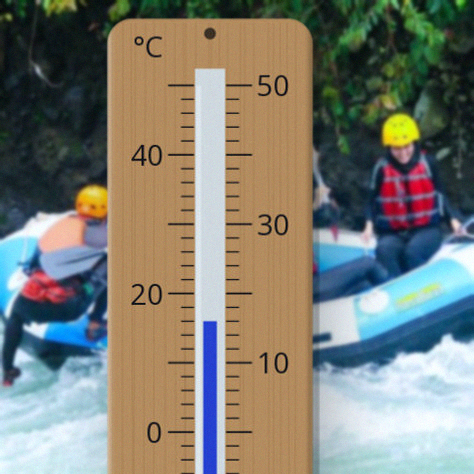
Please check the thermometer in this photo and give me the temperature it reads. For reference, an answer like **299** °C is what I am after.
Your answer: **16** °C
